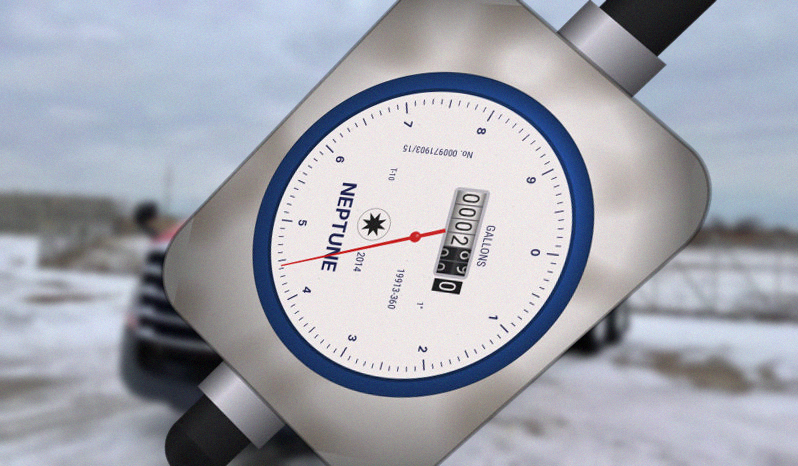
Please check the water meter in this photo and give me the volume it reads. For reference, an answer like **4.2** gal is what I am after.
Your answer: **2894.4** gal
